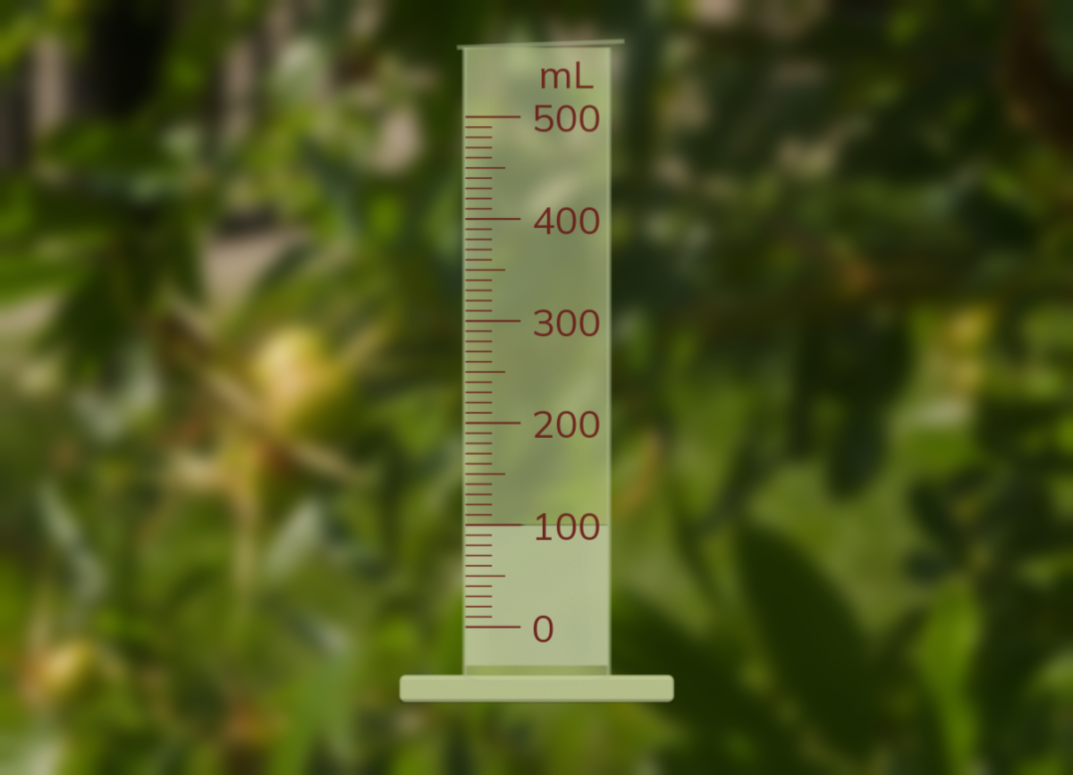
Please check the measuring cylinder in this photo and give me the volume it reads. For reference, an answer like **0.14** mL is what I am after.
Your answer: **100** mL
